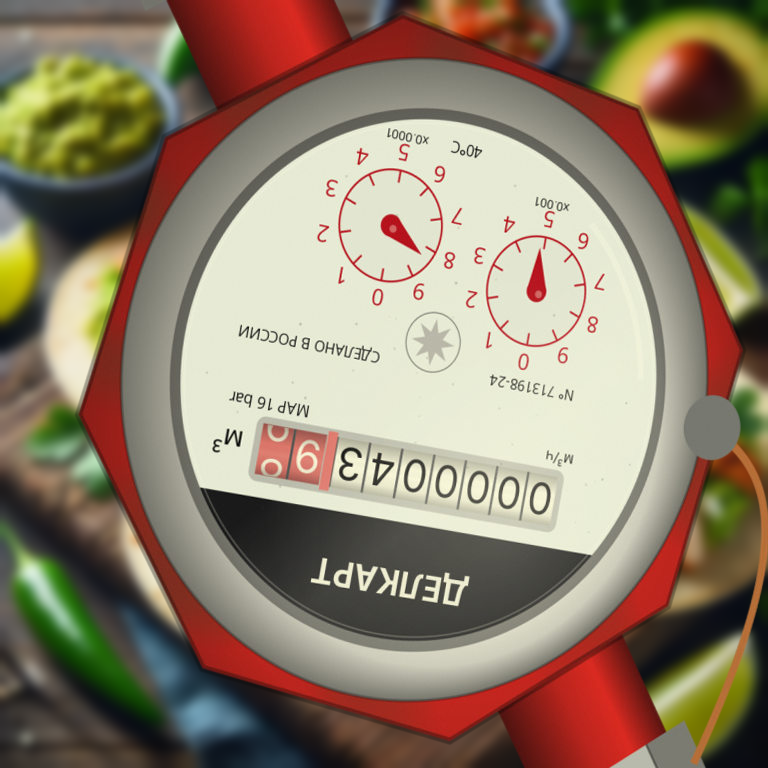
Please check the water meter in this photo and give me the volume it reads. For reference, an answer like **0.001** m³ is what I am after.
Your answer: **43.9848** m³
